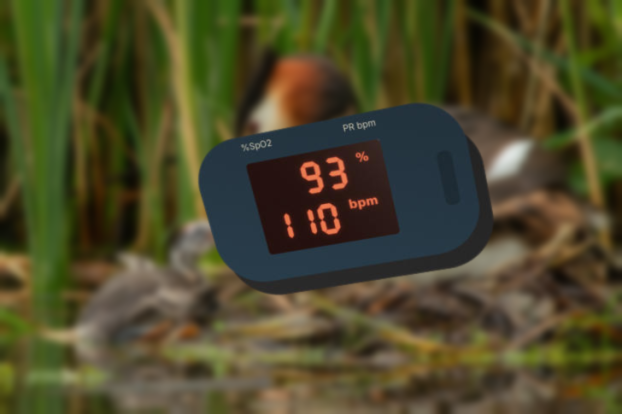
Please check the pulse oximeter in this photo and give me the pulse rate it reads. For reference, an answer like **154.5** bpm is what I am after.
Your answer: **110** bpm
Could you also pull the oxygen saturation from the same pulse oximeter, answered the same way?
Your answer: **93** %
